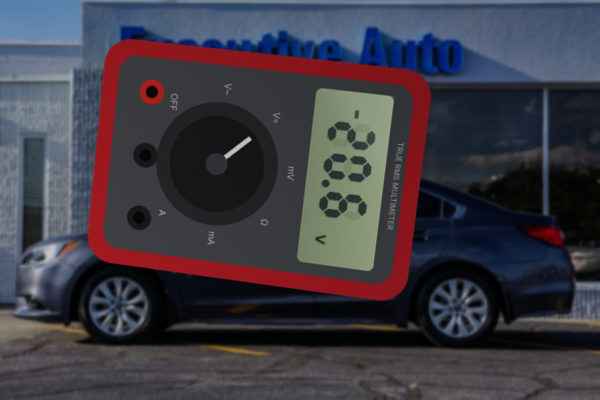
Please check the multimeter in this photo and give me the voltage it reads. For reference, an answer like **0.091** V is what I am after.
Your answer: **-20.6** V
